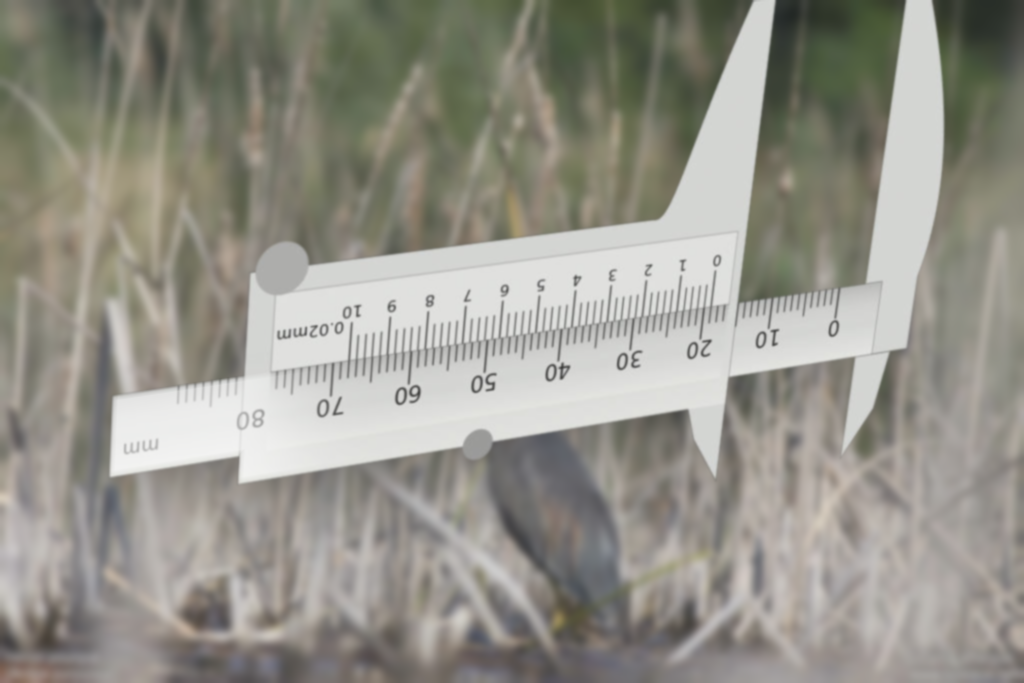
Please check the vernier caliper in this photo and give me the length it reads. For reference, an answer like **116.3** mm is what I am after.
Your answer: **19.0** mm
